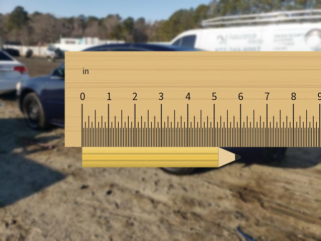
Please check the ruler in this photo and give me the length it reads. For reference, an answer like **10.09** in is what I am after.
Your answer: **6** in
